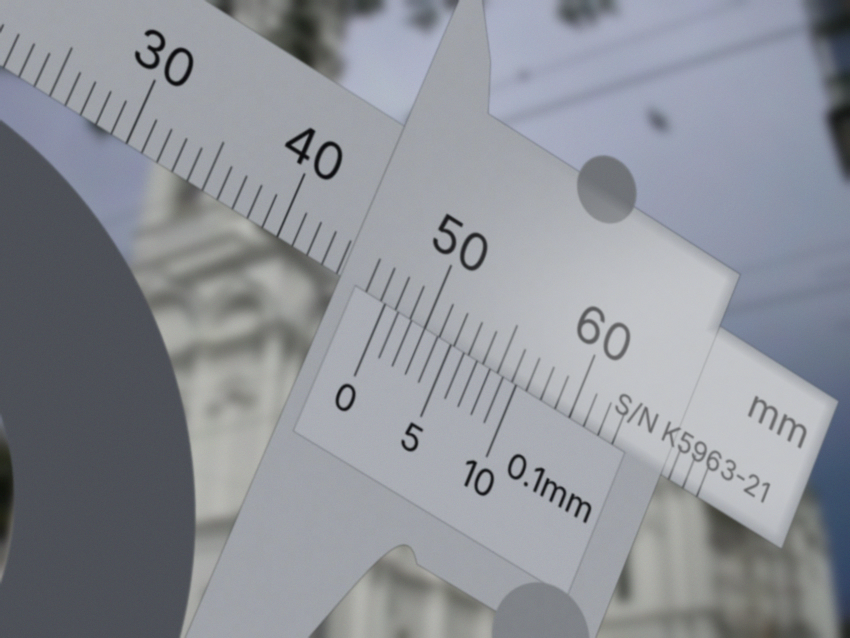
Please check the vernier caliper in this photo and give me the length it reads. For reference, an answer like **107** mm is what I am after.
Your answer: **47.3** mm
